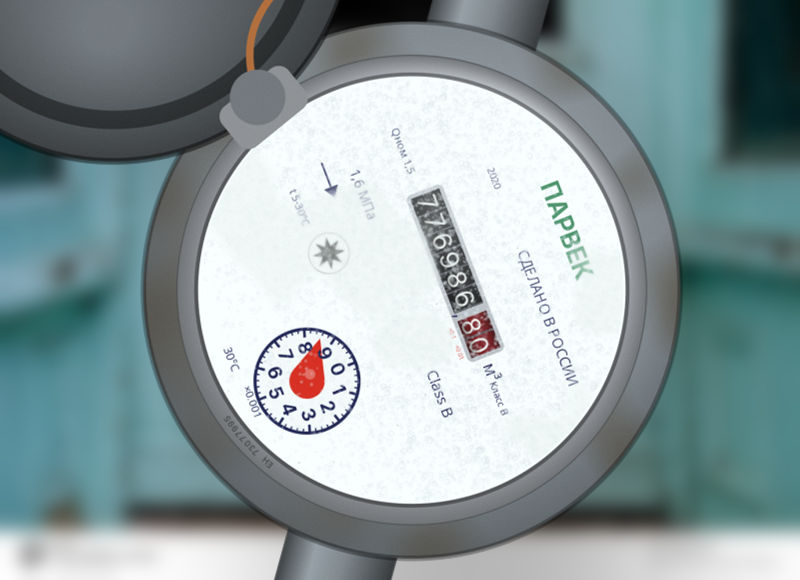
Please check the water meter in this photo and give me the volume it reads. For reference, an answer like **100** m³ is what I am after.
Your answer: **776986.798** m³
